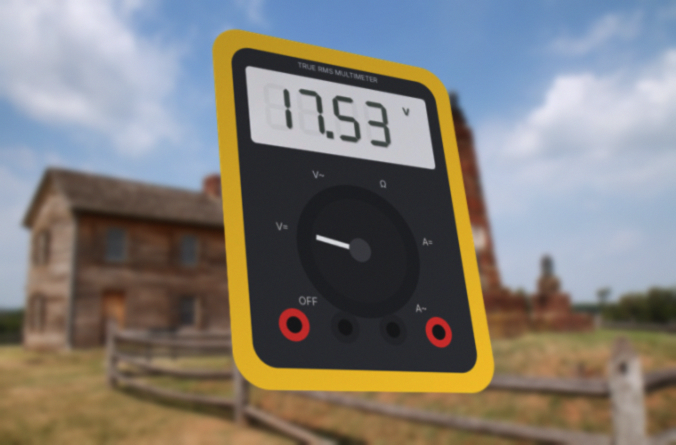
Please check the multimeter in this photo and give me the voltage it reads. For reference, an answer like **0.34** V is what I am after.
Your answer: **17.53** V
